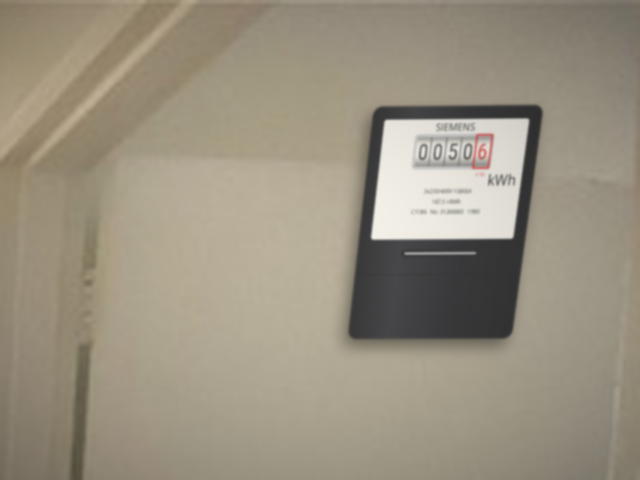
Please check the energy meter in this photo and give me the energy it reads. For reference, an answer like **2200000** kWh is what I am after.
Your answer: **50.6** kWh
